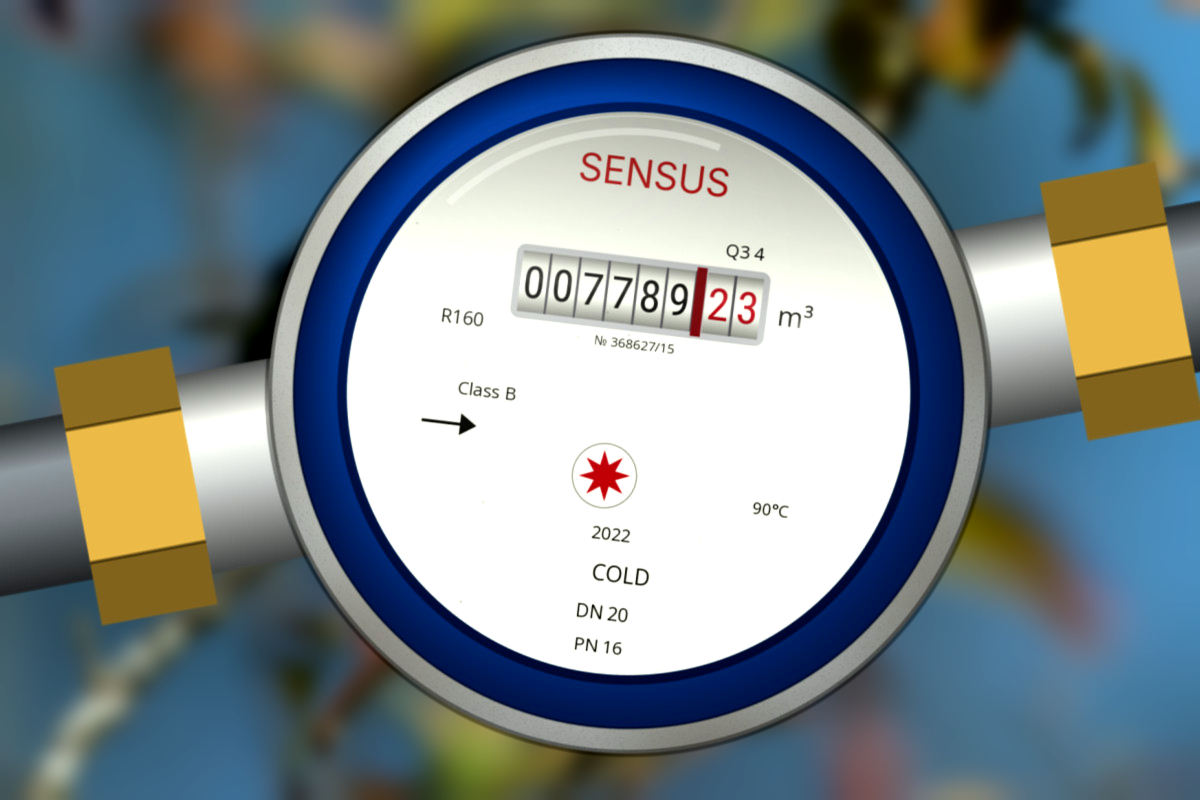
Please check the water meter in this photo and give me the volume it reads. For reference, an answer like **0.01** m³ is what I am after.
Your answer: **7789.23** m³
